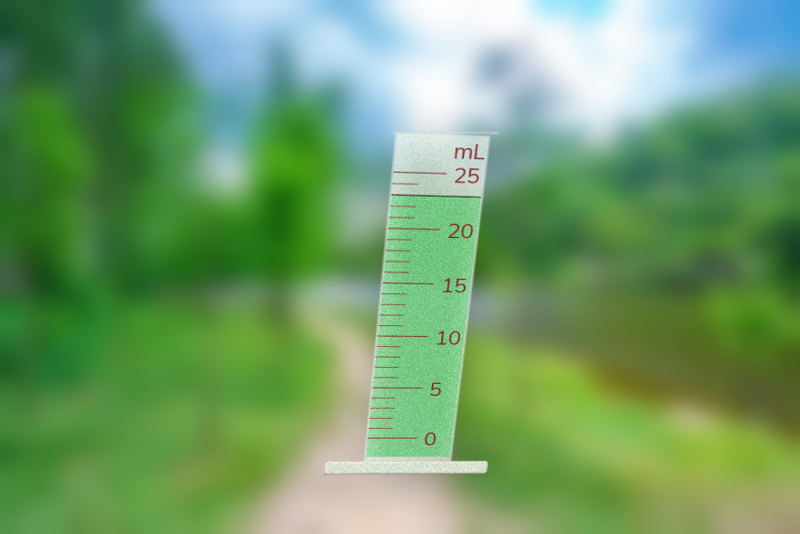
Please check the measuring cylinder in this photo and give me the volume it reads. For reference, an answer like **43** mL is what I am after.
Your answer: **23** mL
